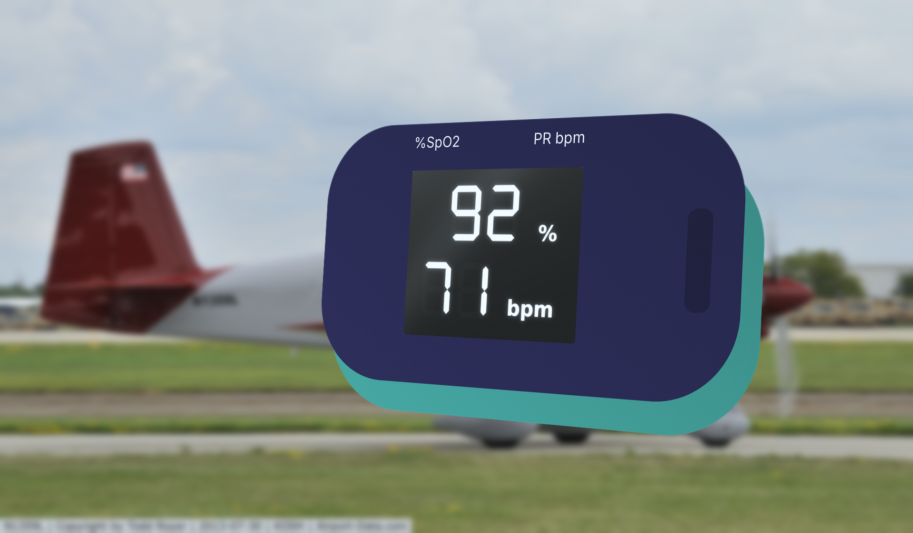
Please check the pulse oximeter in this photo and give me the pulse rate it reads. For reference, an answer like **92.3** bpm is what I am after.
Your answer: **71** bpm
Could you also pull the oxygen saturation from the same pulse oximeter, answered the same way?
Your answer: **92** %
